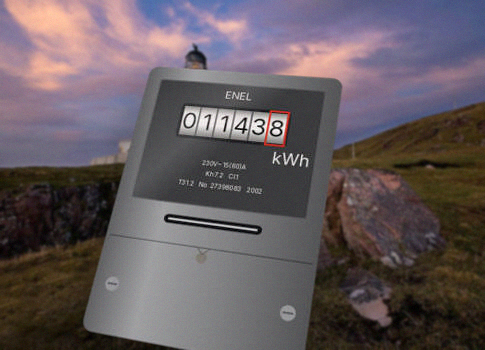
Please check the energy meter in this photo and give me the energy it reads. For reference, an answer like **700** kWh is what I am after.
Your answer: **1143.8** kWh
